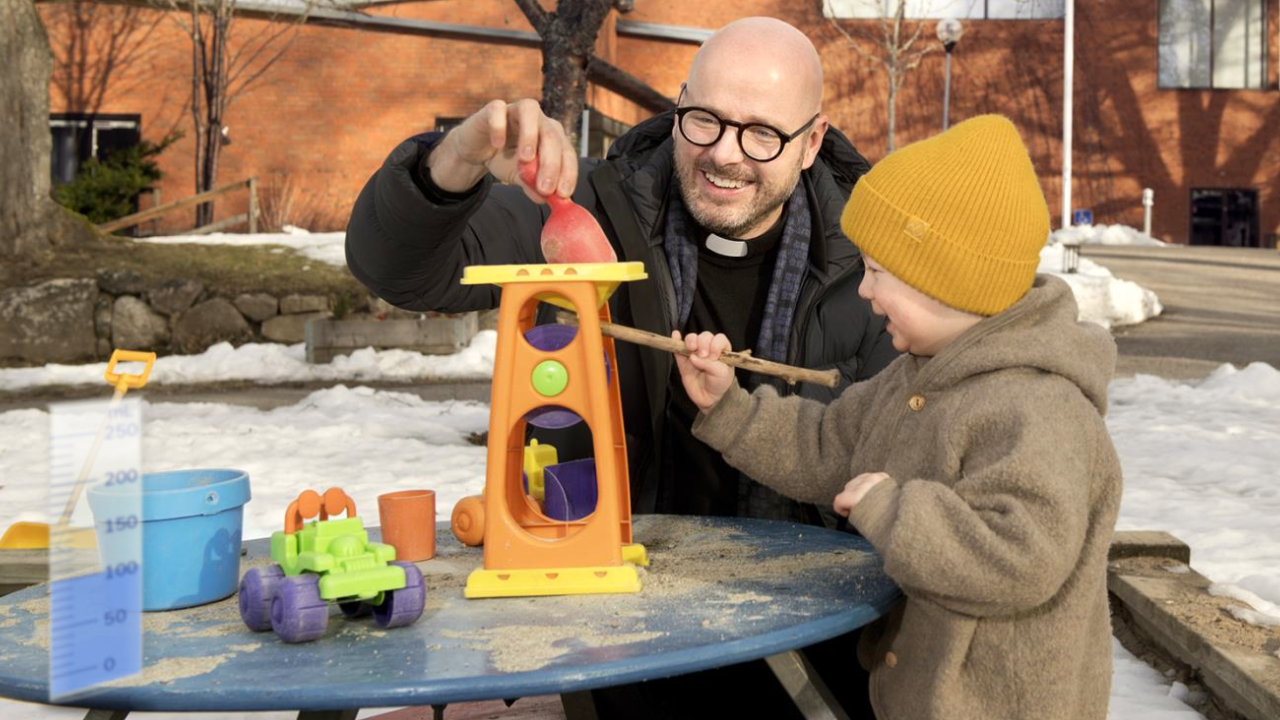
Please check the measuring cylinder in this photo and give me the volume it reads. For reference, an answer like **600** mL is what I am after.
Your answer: **100** mL
